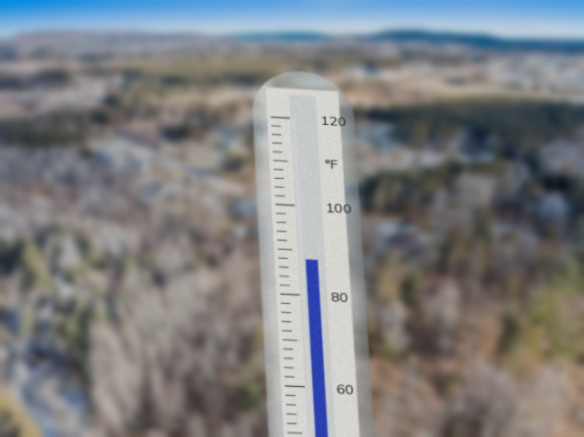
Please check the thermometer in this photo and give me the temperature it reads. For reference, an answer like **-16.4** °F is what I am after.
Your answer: **88** °F
